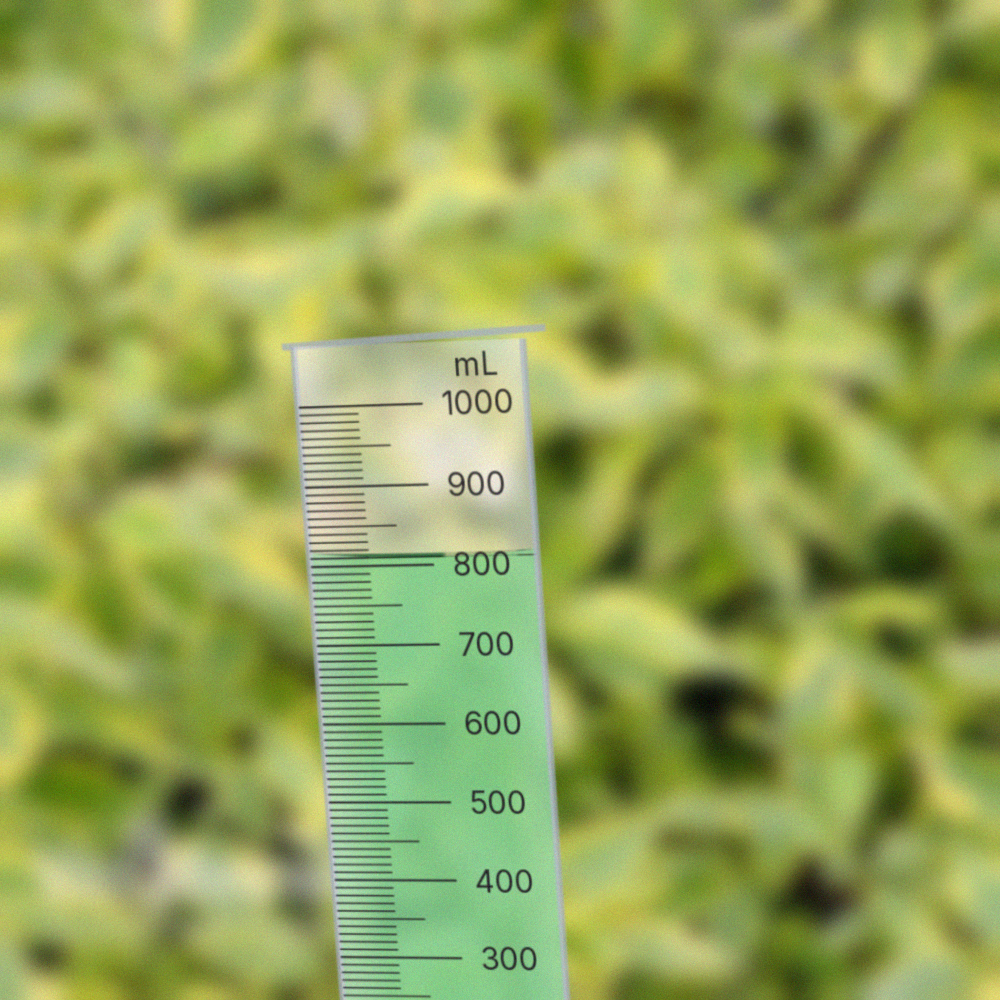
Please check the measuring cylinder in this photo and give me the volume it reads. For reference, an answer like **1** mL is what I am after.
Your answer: **810** mL
